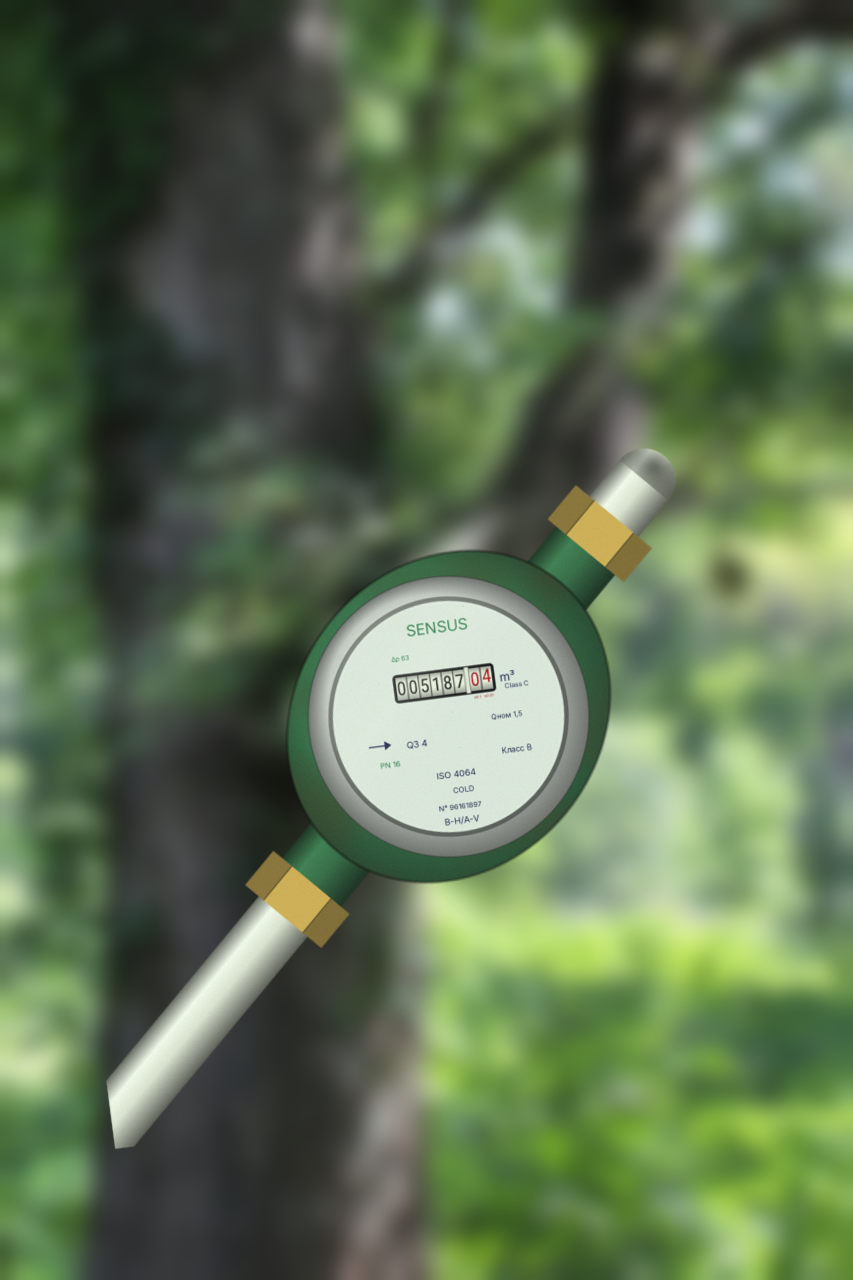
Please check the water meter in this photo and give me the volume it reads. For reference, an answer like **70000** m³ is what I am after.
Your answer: **5187.04** m³
